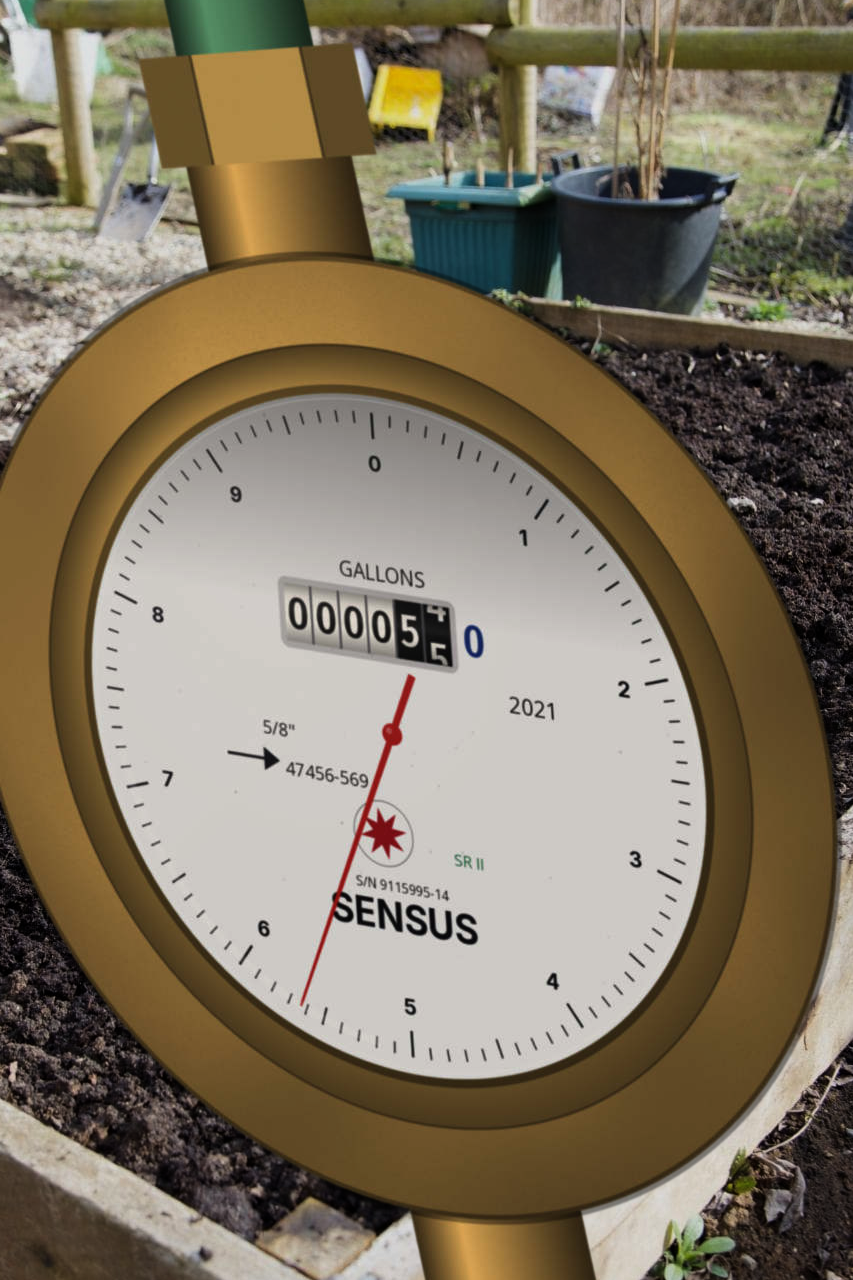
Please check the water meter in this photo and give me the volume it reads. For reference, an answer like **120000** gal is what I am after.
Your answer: **545.6** gal
